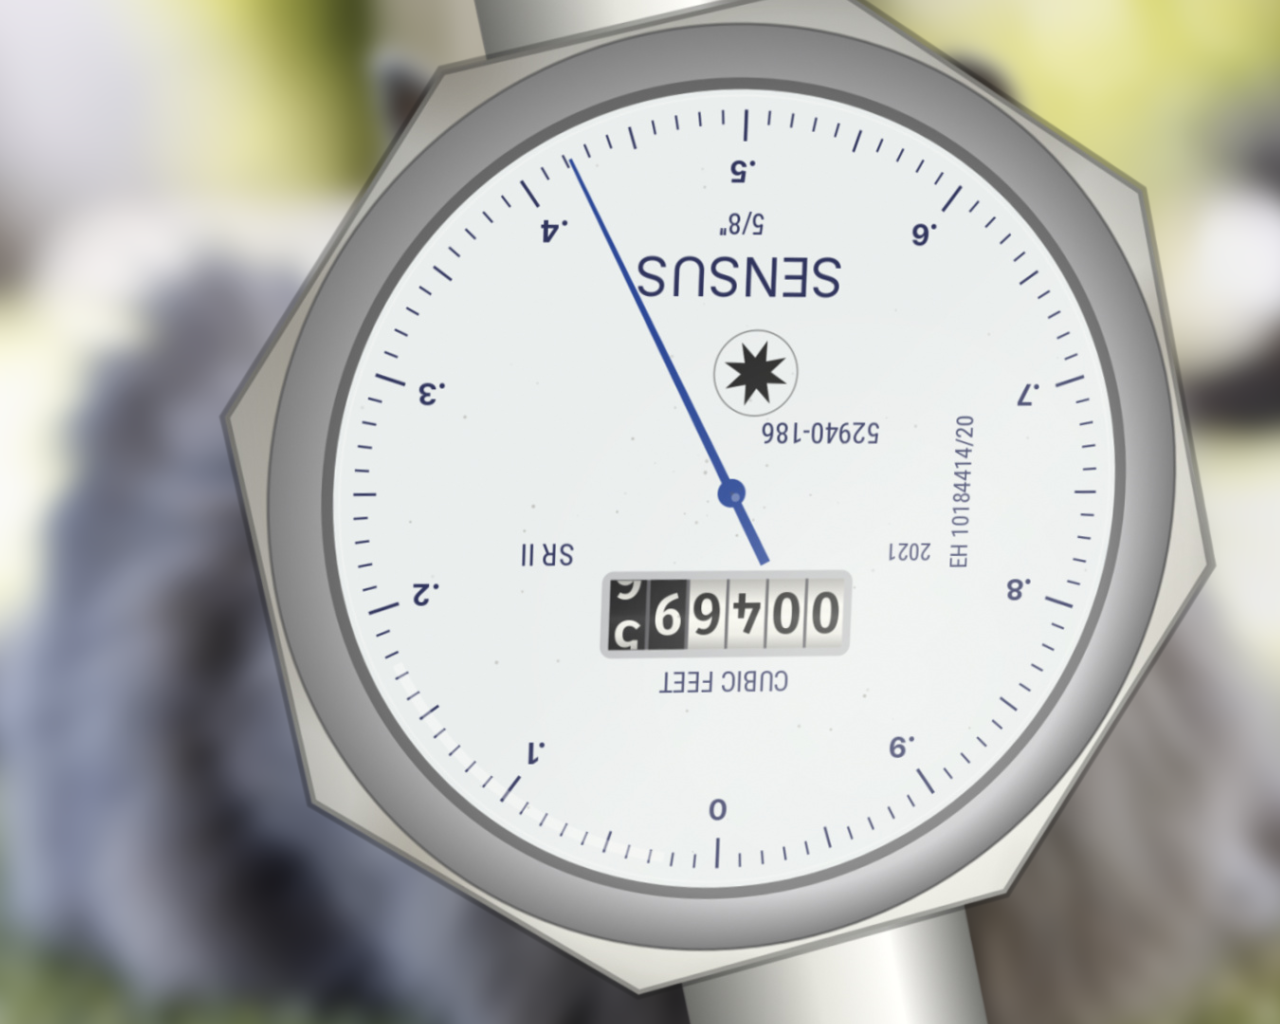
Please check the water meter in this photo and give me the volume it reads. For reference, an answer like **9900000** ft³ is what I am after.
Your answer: **4695.42** ft³
